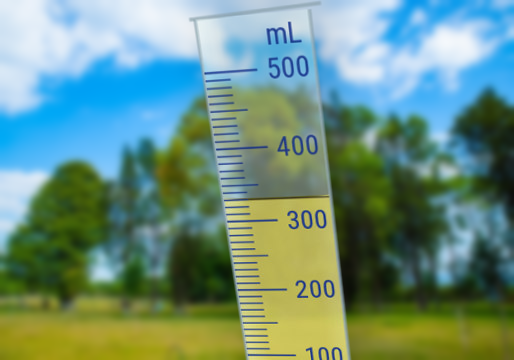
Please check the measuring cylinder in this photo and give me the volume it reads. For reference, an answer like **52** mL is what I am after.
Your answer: **330** mL
